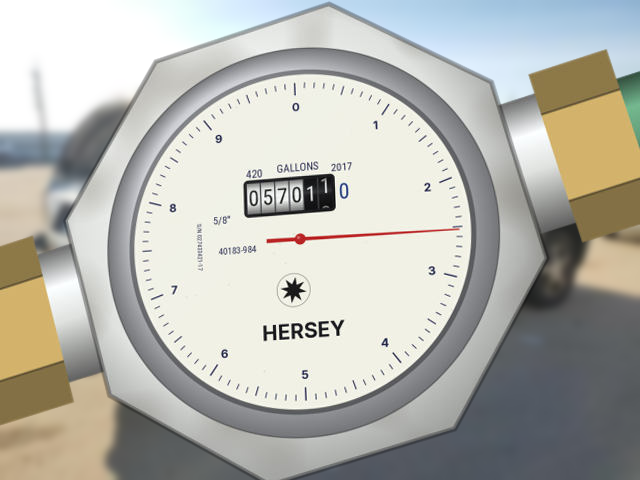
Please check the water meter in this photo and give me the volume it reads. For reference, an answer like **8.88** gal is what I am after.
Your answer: **570112.5** gal
